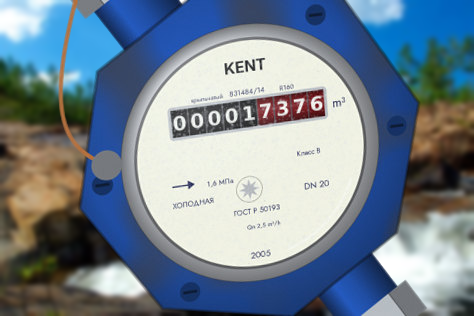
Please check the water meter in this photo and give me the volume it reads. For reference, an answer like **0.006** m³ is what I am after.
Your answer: **1.7376** m³
